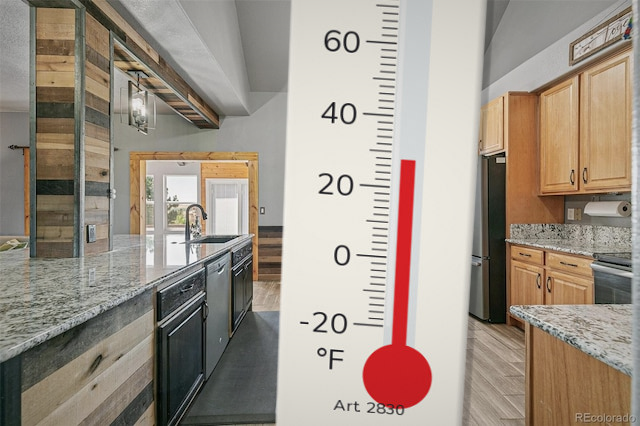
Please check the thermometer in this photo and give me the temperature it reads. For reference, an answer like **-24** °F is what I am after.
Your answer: **28** °F
